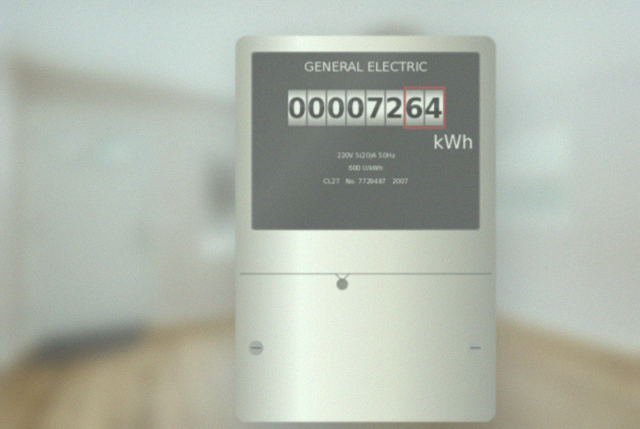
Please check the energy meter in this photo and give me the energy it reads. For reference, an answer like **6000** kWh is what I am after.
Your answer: **72.64** kWh
